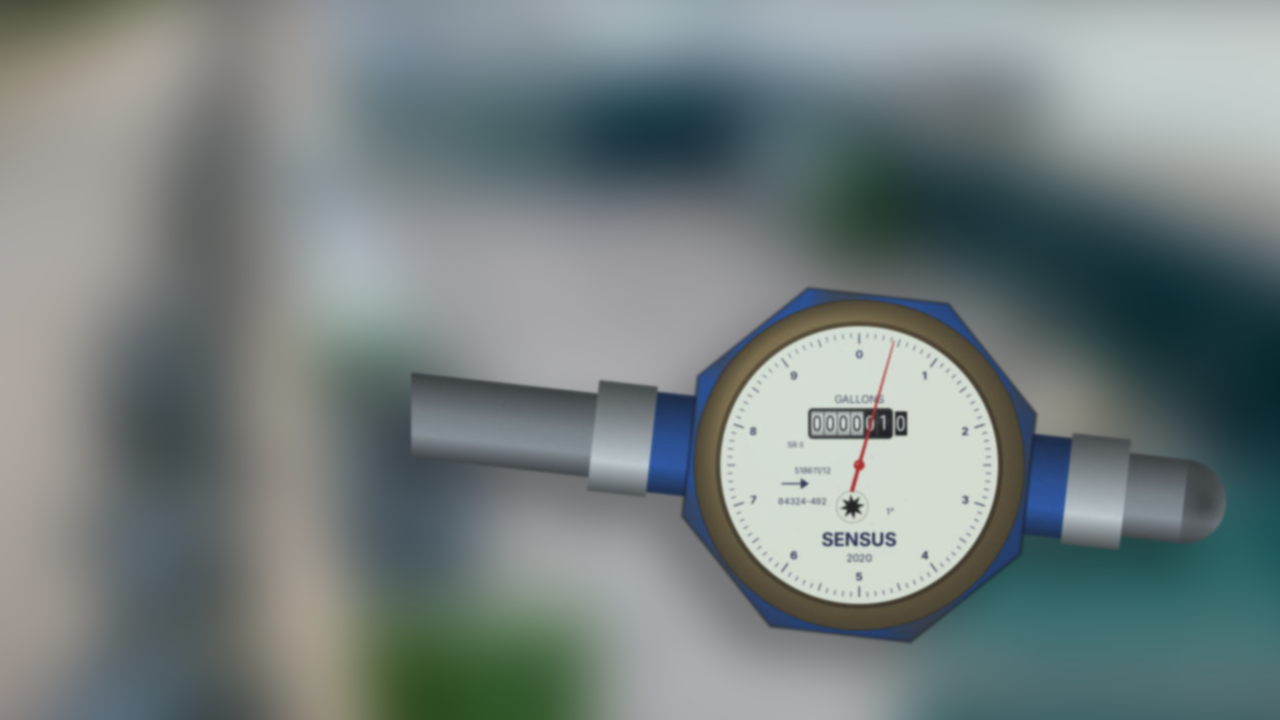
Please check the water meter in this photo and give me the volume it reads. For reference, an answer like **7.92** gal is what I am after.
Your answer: **10.4** gal
